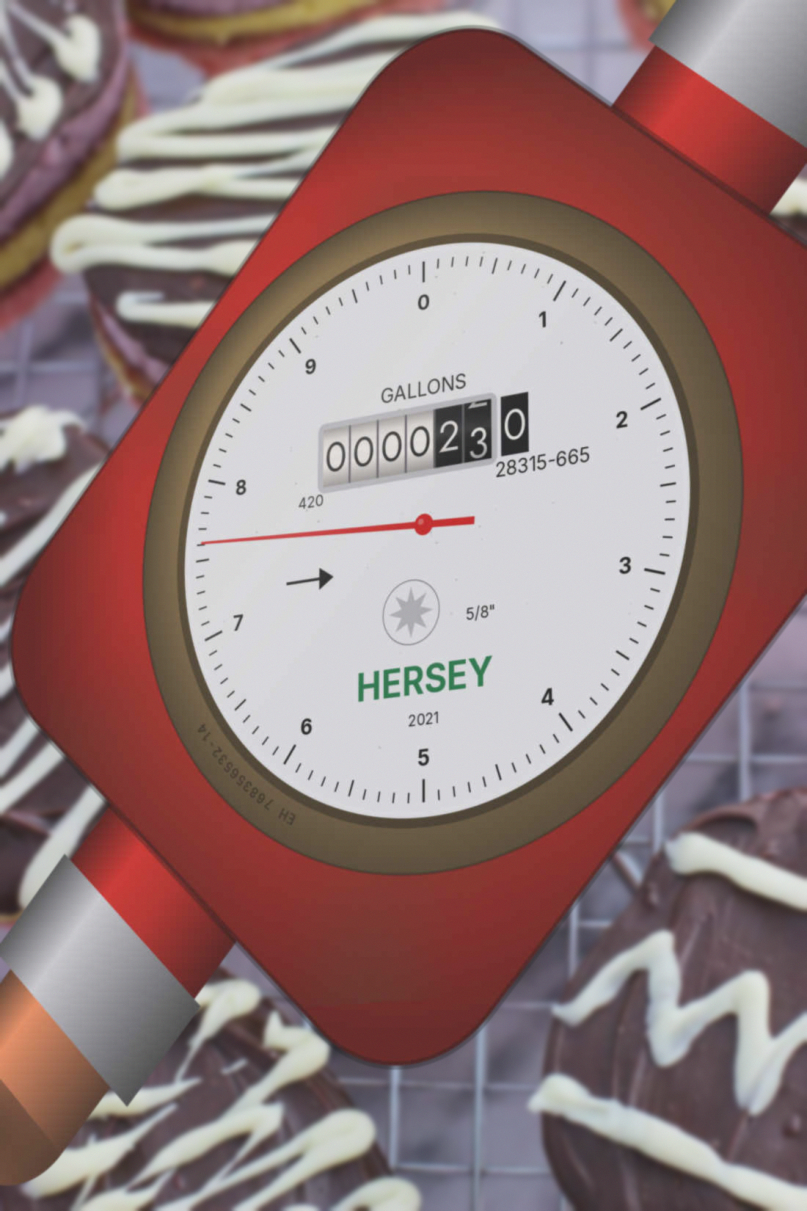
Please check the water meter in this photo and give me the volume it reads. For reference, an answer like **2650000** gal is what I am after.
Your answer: **227.6** gal
